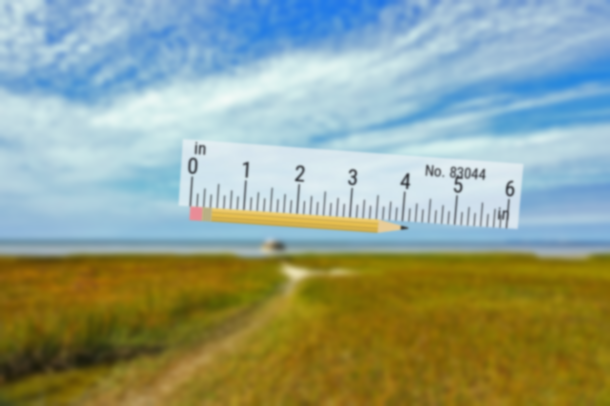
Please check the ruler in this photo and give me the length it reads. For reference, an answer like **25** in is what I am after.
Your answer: **4.125** in
